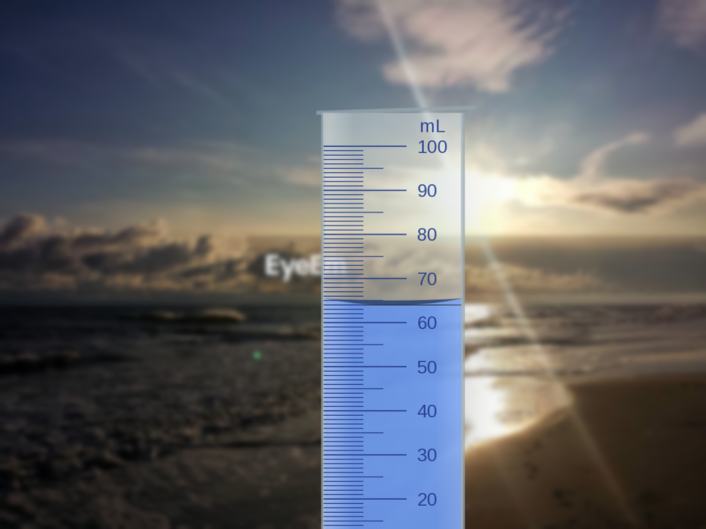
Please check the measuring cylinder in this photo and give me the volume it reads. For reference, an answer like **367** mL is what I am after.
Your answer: **64** mL
